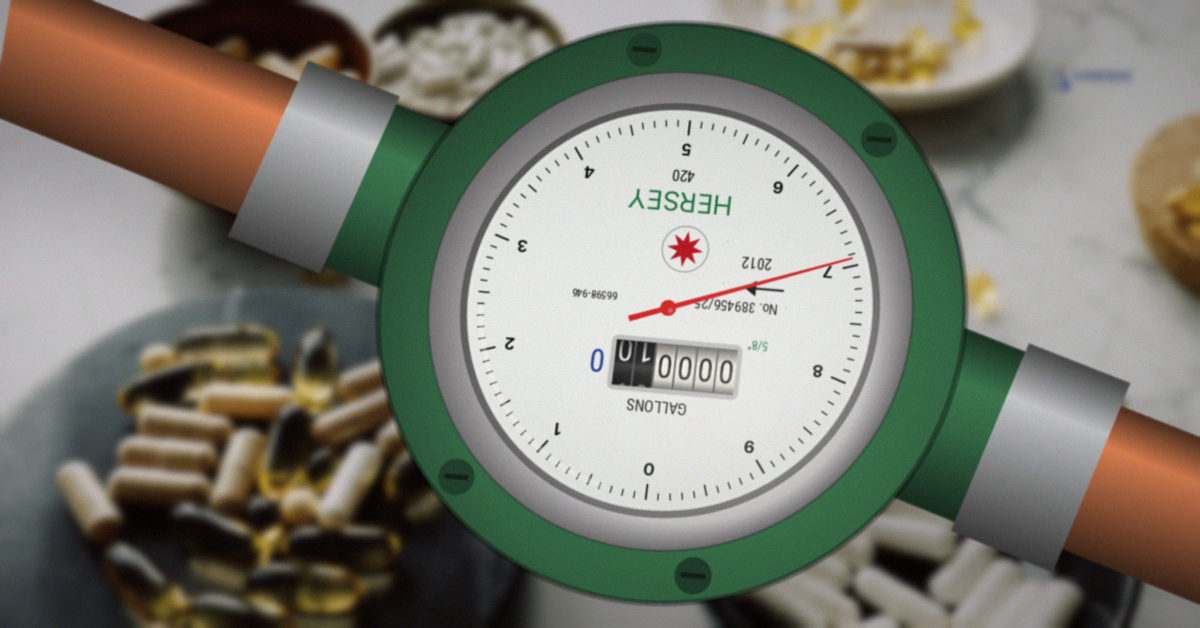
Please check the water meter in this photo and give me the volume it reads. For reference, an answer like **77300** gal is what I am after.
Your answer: **96.9** gal
